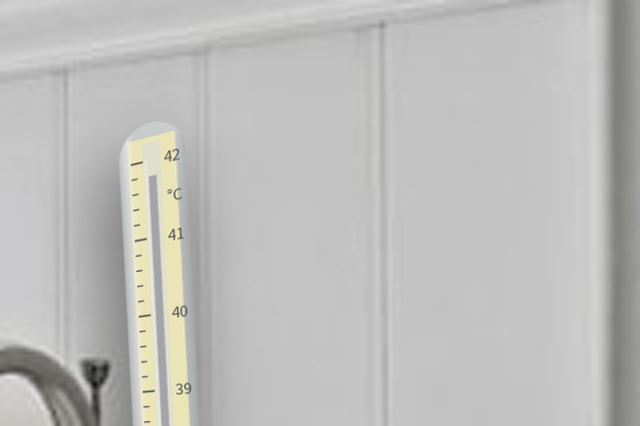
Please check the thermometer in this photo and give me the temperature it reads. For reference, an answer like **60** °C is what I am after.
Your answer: **41.8** °C
